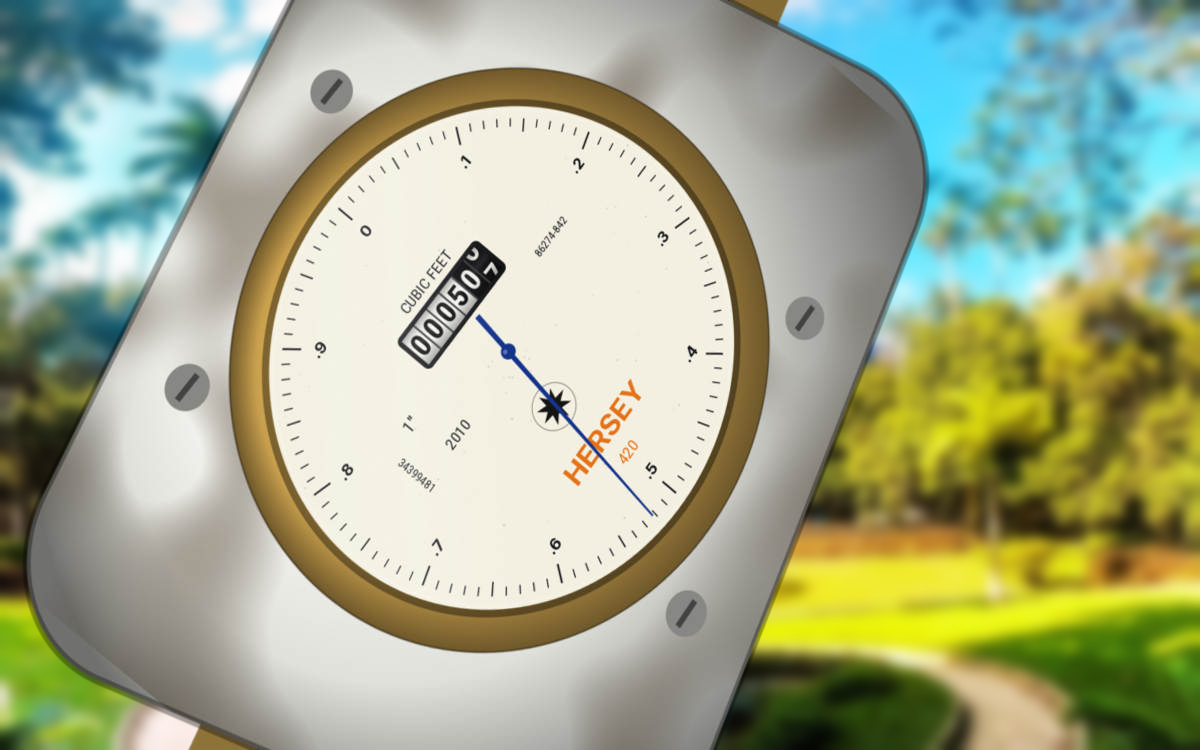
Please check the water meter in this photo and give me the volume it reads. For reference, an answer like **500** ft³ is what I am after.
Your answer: **506.52** ft³
